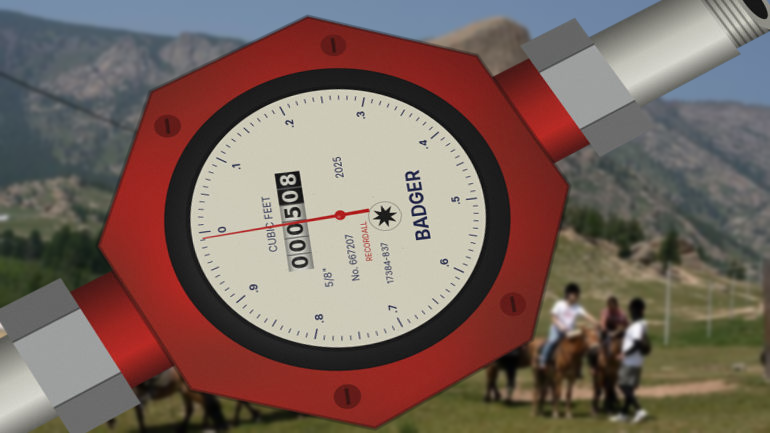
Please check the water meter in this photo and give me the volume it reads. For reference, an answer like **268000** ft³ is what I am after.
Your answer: **507.99** ft³
